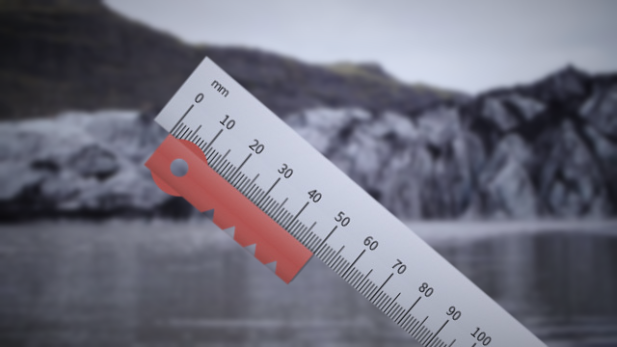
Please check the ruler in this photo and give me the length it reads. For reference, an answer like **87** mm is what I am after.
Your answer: **50** mm
